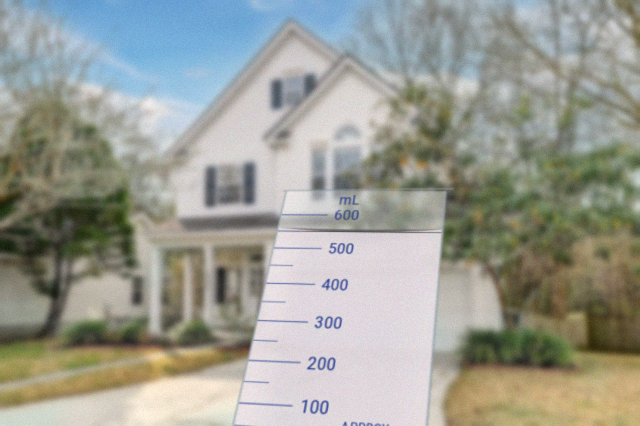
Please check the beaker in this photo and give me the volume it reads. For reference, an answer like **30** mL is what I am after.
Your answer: **550** mL
